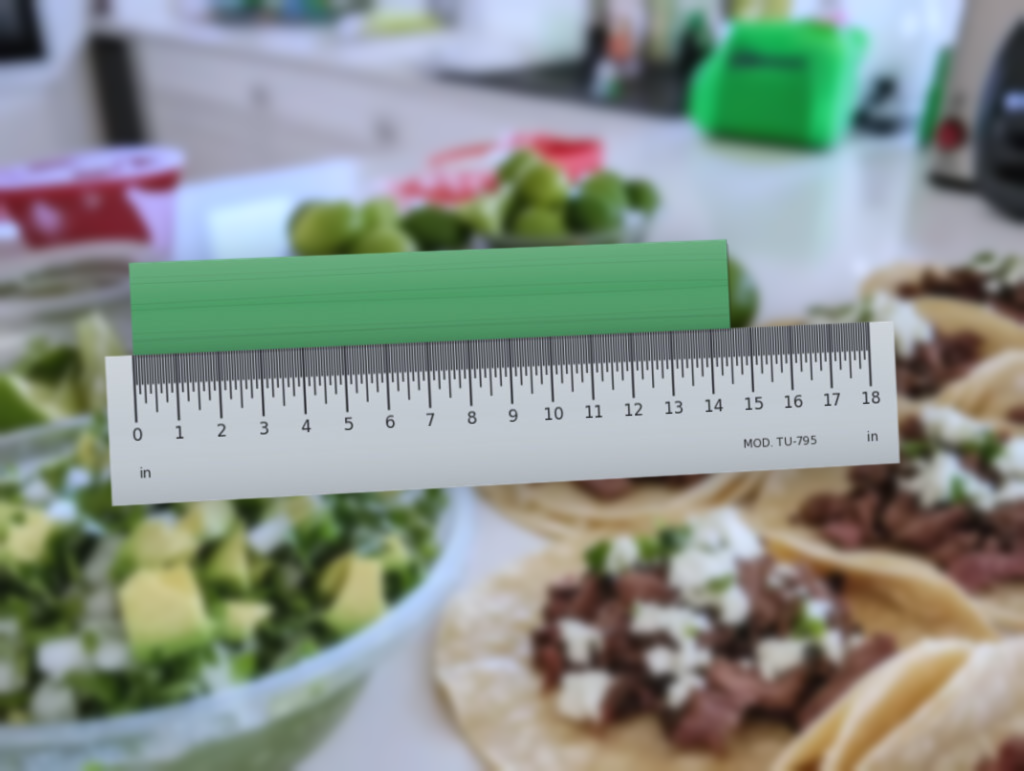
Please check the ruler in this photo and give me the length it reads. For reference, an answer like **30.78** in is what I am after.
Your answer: **14.5** in
